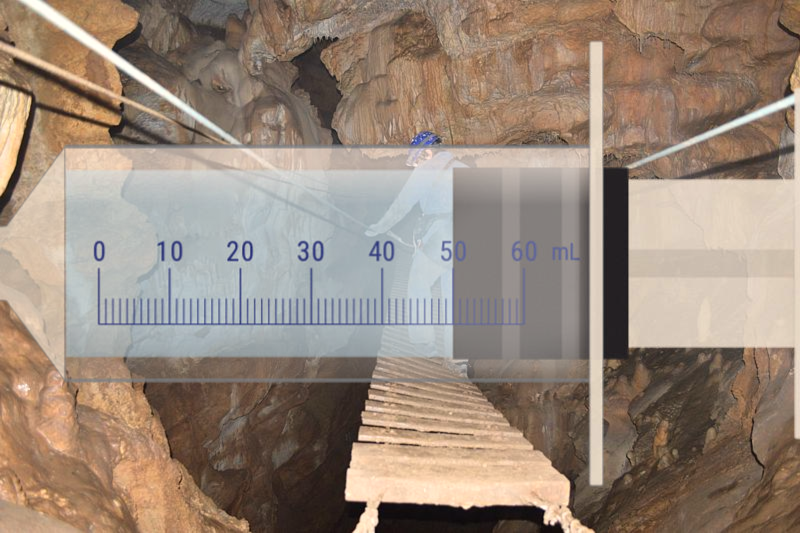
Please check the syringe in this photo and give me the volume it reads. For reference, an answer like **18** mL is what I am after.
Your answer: **50** mL
